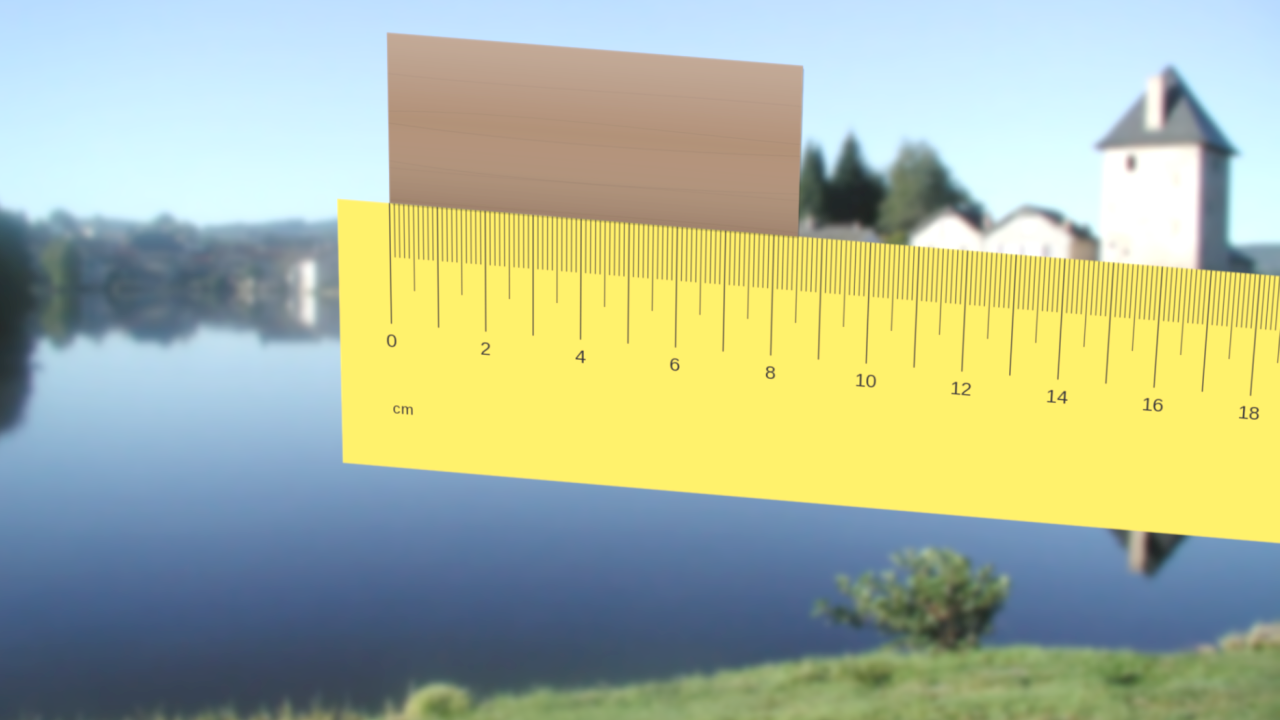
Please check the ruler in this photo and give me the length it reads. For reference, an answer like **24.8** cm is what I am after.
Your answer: **8.5** cm
